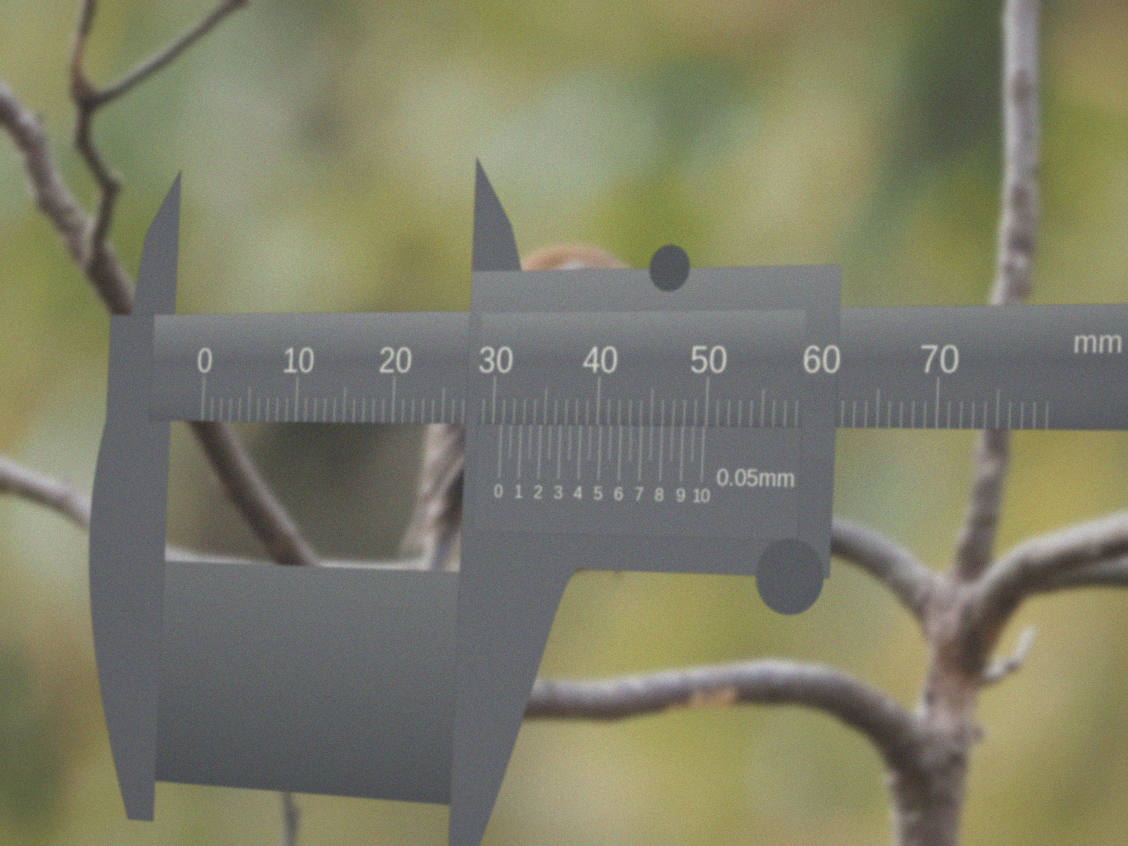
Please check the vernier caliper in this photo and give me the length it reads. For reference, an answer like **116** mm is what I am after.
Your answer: **30.8** mm
